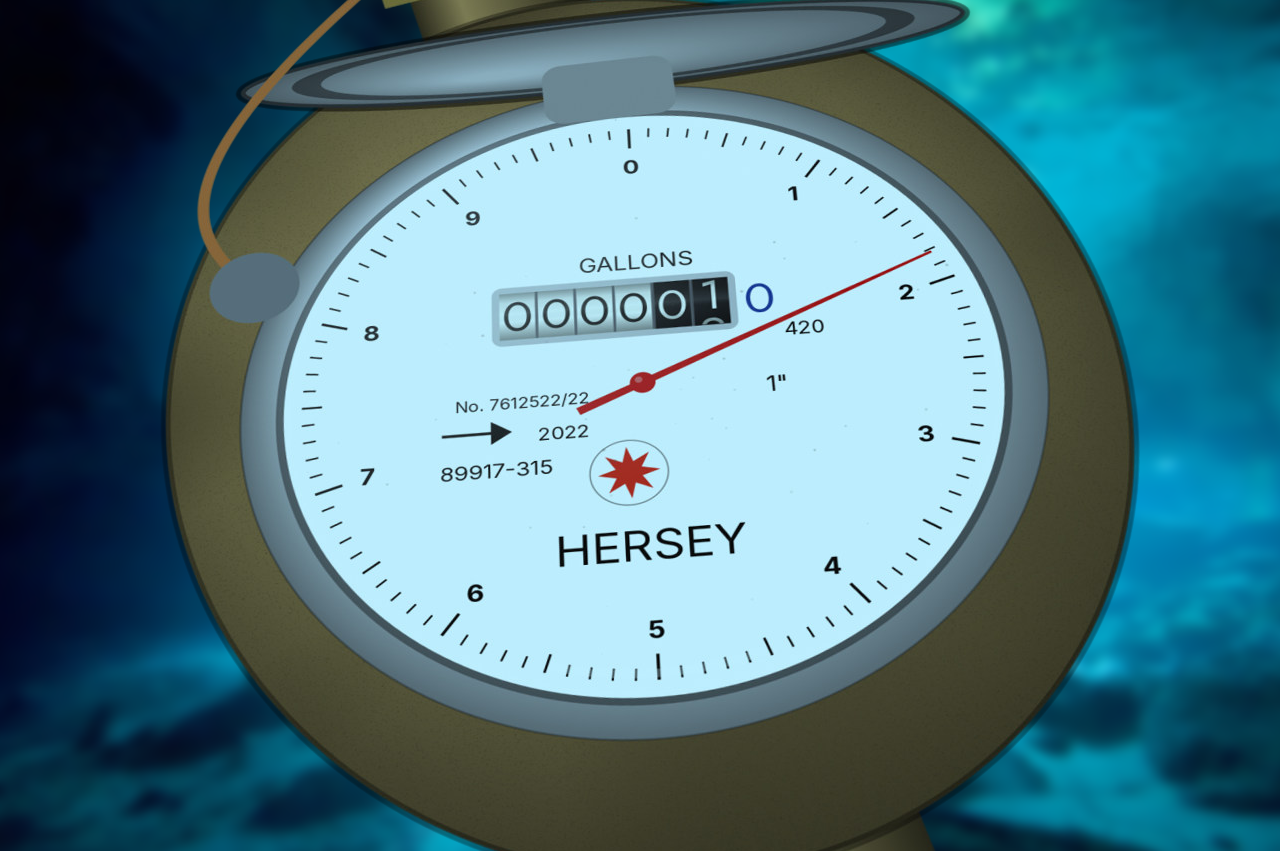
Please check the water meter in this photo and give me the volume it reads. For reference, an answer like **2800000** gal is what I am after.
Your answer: **11.8** gal
